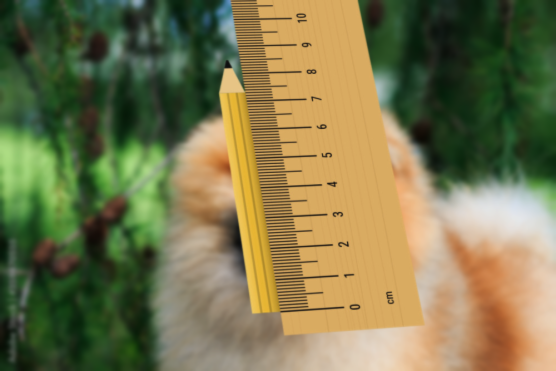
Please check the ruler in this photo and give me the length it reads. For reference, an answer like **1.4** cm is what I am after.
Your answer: **8.5** cm
